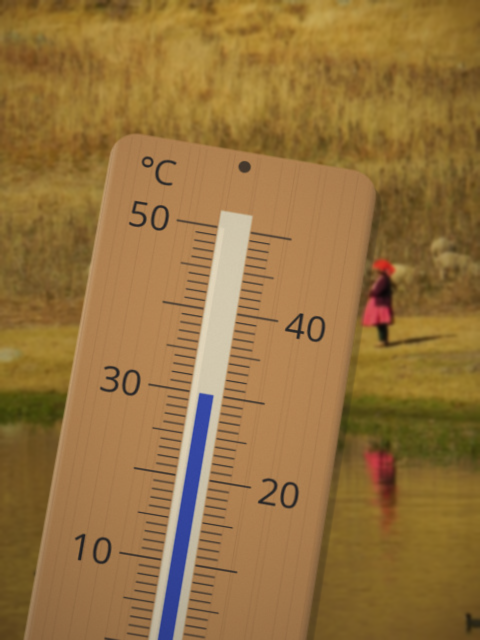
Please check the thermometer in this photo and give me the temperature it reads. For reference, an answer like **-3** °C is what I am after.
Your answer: **30** °C
